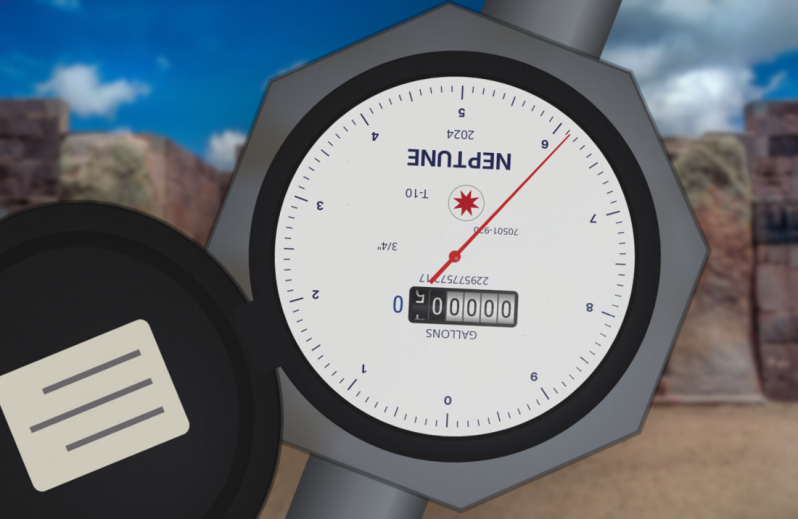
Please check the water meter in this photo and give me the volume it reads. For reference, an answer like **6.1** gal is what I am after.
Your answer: **46.1** gal
